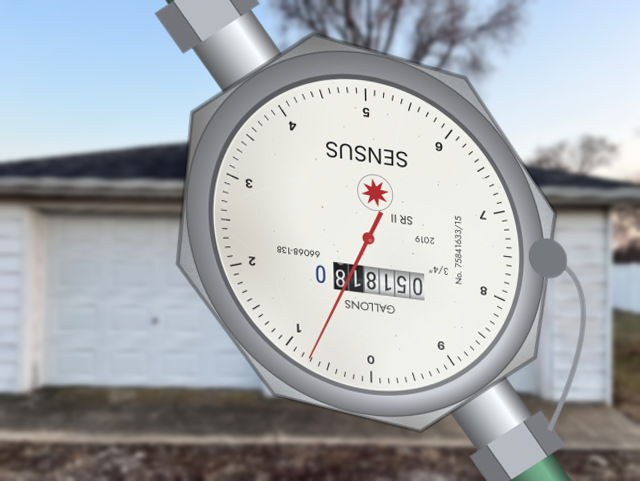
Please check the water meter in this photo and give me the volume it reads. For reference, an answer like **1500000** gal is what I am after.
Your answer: **518180.7** gal
